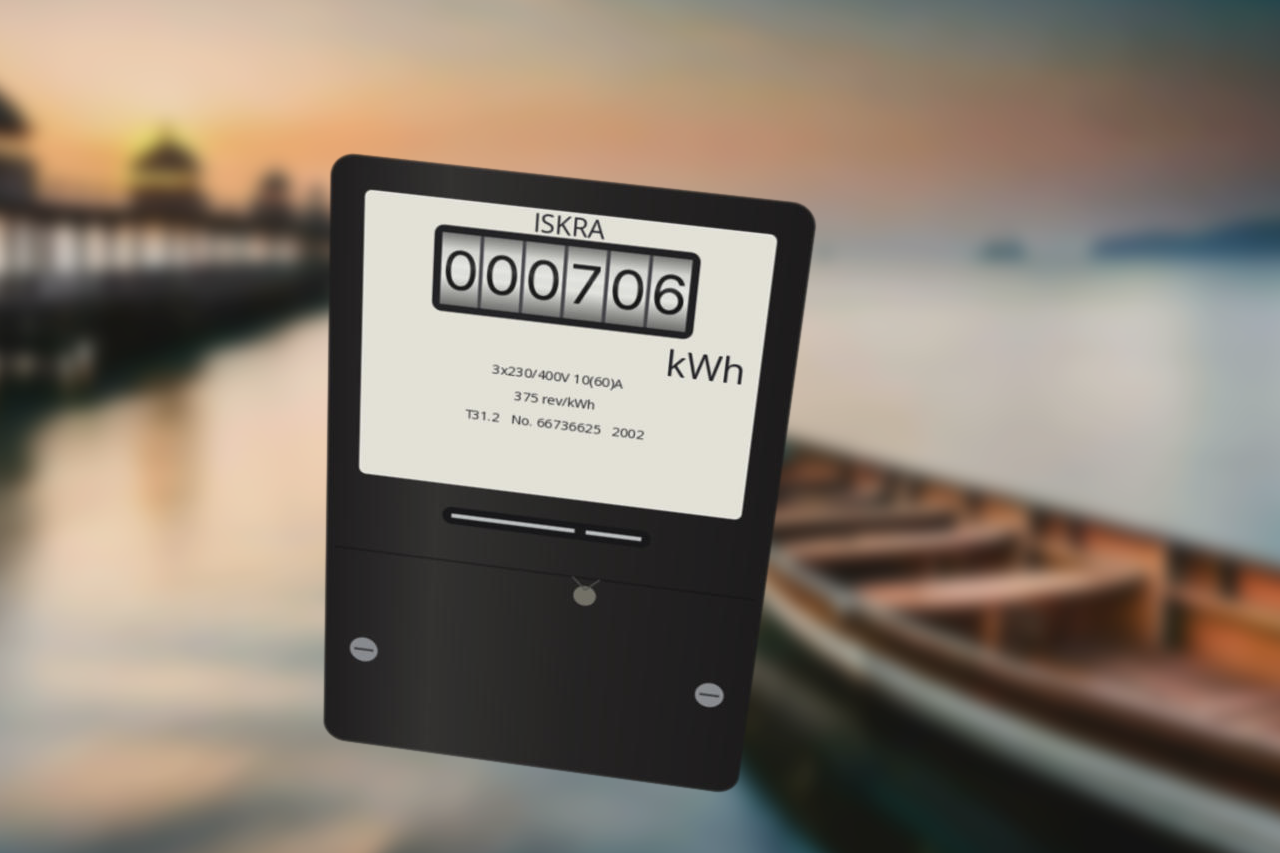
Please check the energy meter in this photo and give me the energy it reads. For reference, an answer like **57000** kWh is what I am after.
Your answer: **706** kWh
